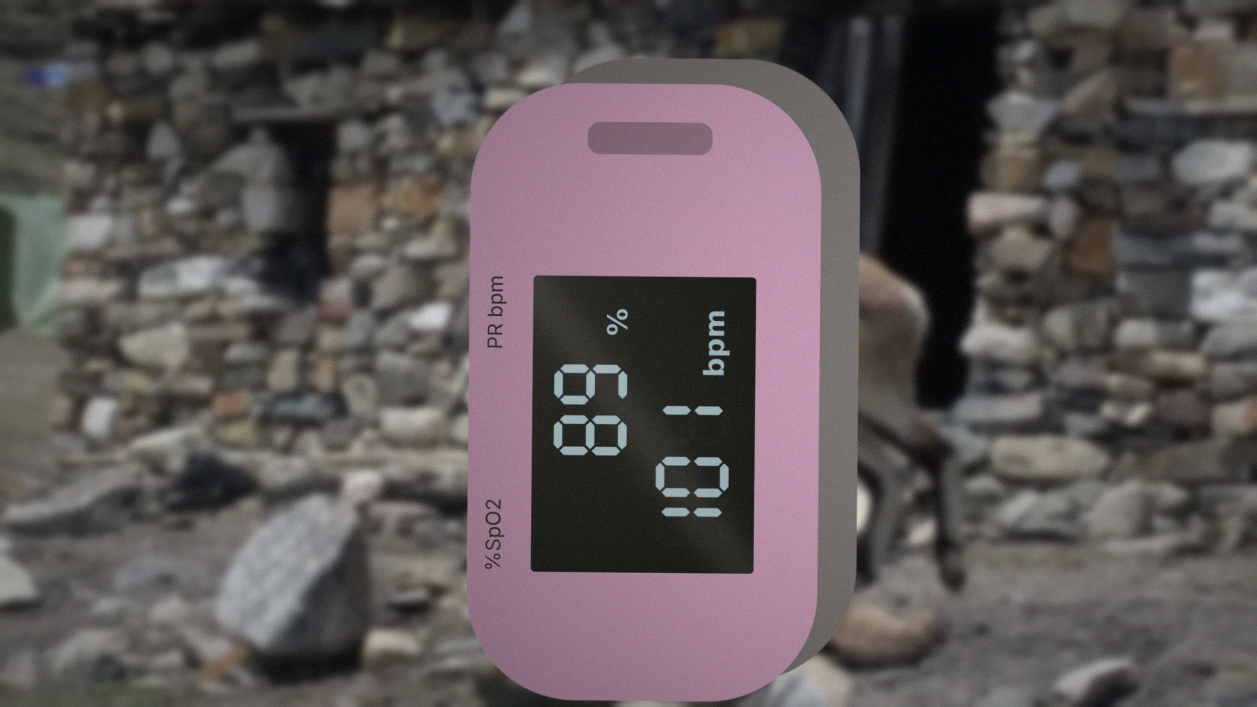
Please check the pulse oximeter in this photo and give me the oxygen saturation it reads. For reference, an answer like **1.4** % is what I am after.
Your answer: **89** %
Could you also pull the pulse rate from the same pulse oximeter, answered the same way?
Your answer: **101** bpm
